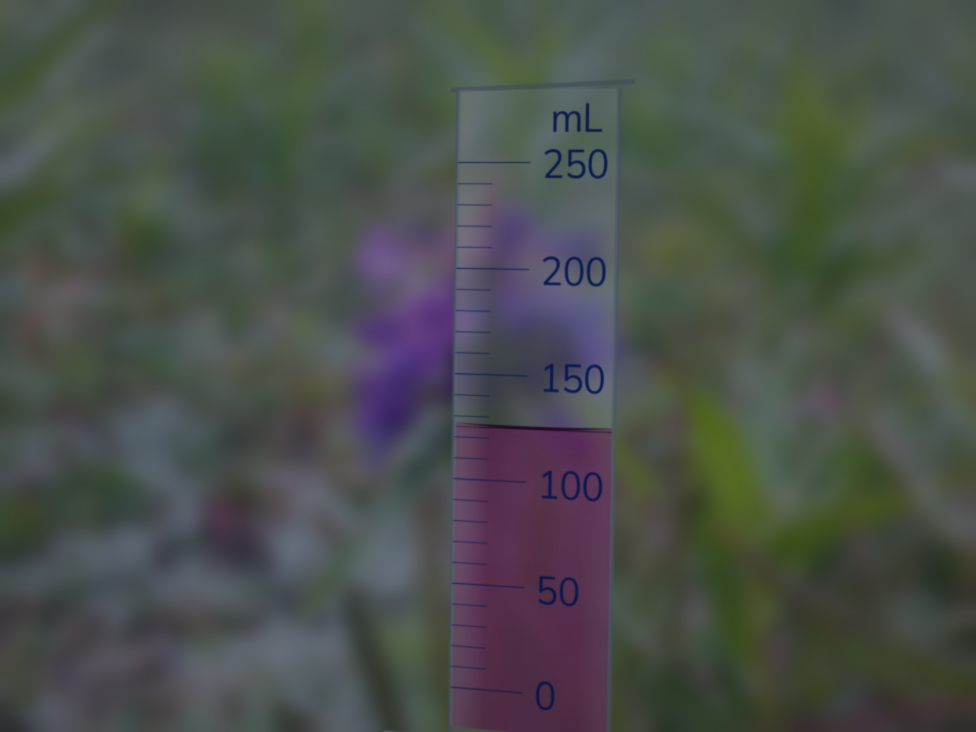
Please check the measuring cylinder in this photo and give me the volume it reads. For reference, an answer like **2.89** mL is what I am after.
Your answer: **125** mL
